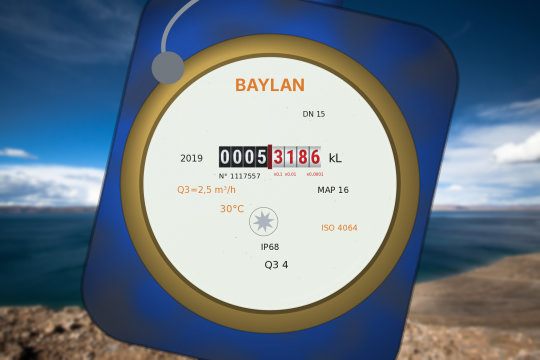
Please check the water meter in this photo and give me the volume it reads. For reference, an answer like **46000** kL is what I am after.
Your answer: **5.3186** kL
